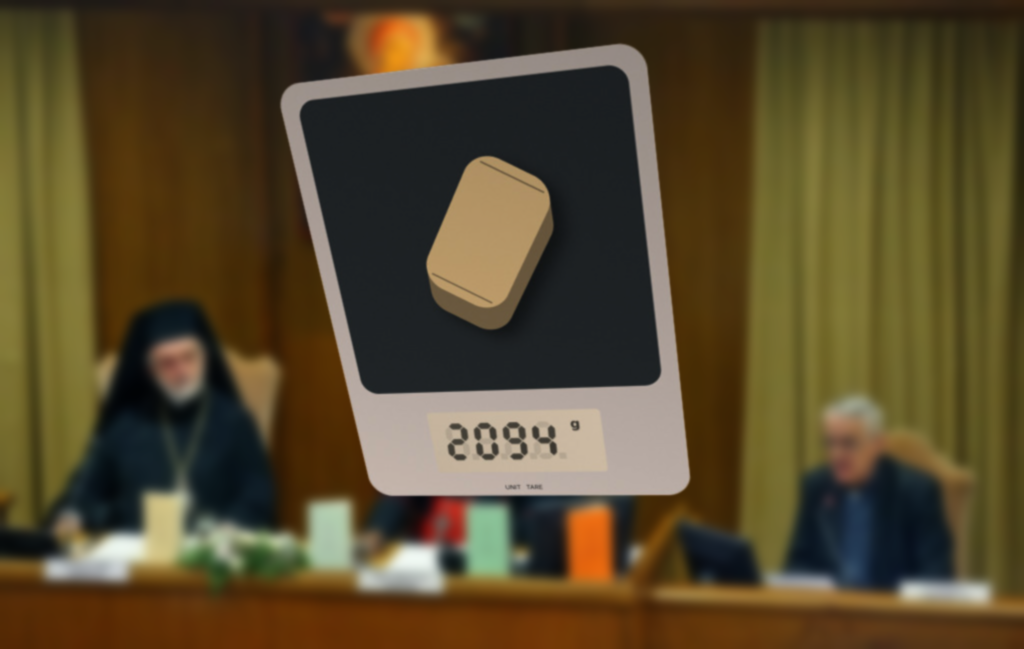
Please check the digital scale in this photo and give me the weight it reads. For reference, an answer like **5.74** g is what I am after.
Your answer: **2094** g
